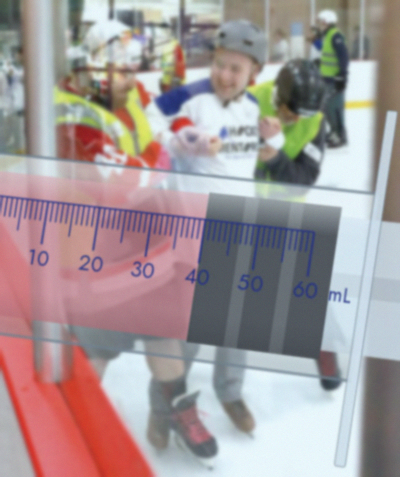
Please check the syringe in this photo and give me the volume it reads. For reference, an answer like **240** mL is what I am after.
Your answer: **40** mL
